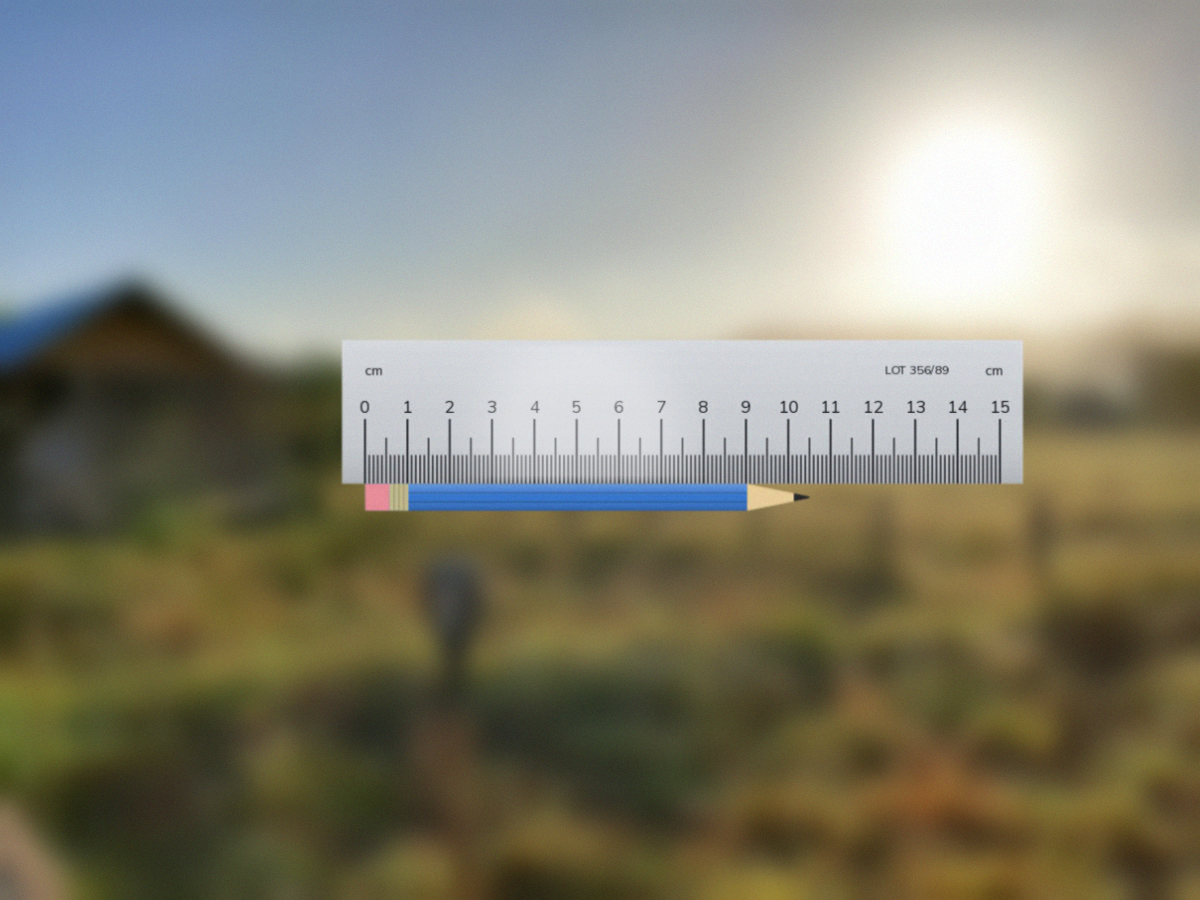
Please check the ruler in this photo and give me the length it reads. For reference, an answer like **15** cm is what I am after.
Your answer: **10.5** cm
